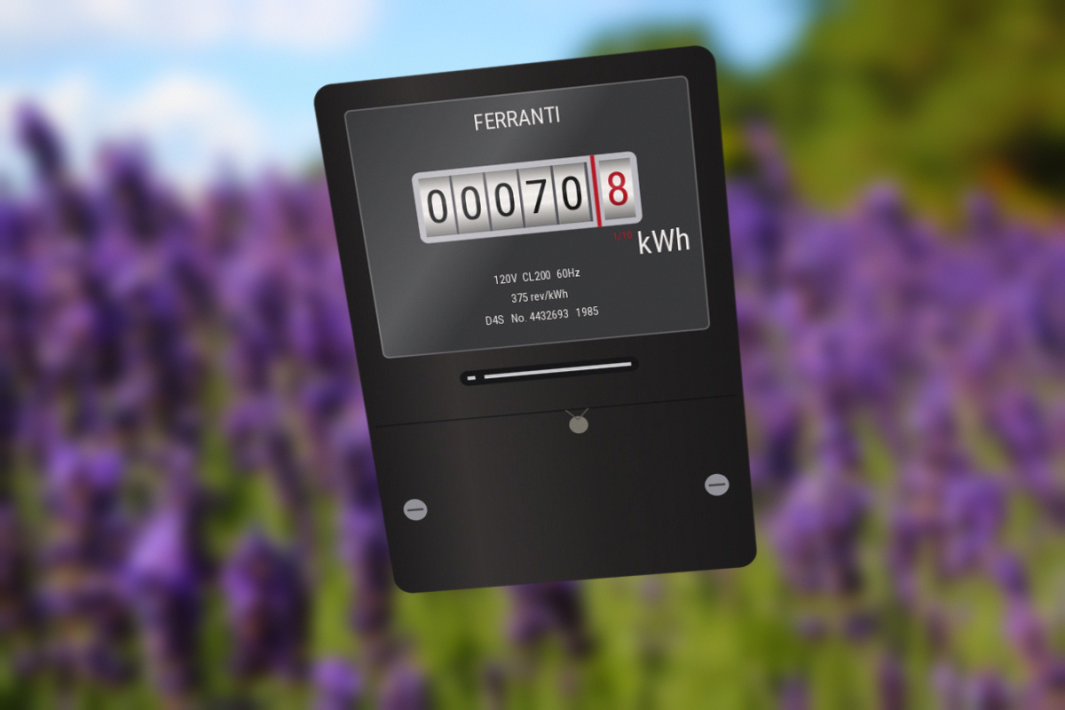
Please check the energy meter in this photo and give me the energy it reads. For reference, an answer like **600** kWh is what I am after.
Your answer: **70.8** kWh
